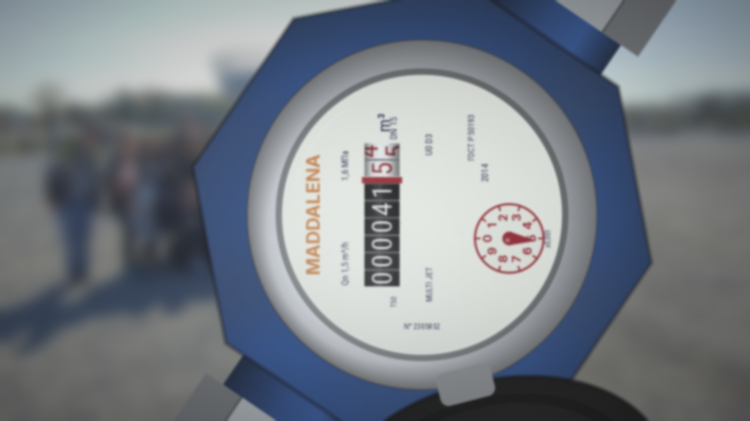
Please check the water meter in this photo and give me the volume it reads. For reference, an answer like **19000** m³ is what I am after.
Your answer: **41.545** m³
